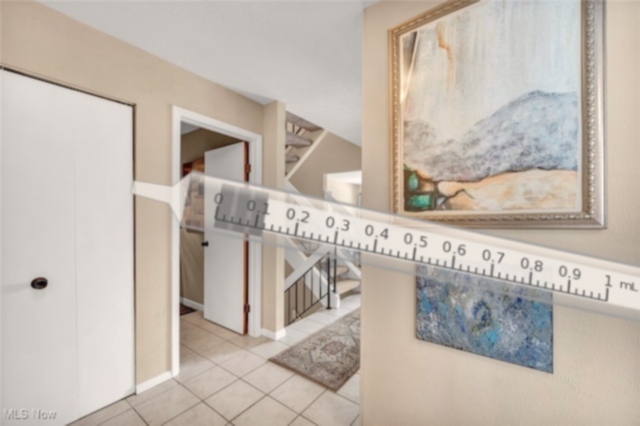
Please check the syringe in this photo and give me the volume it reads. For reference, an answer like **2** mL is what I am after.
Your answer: **0** mL
